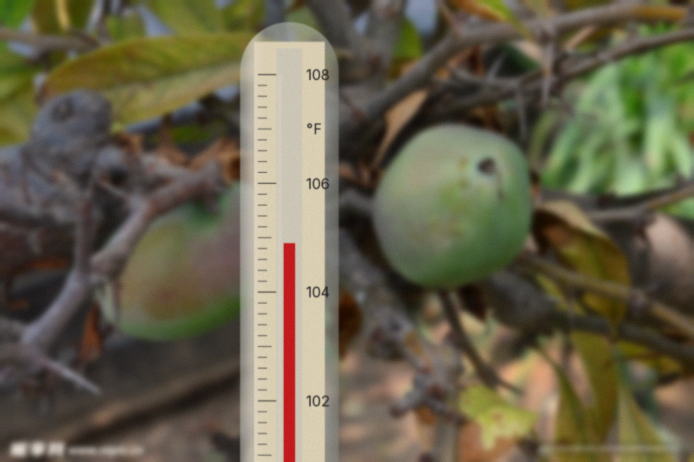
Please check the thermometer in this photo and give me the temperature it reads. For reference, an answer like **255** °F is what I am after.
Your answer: **104.9** °F
